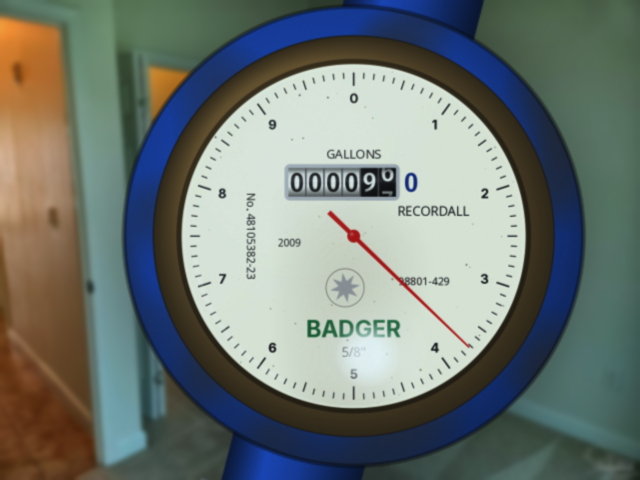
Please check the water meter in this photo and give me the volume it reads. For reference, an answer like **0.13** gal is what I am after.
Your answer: **963.7** gal
